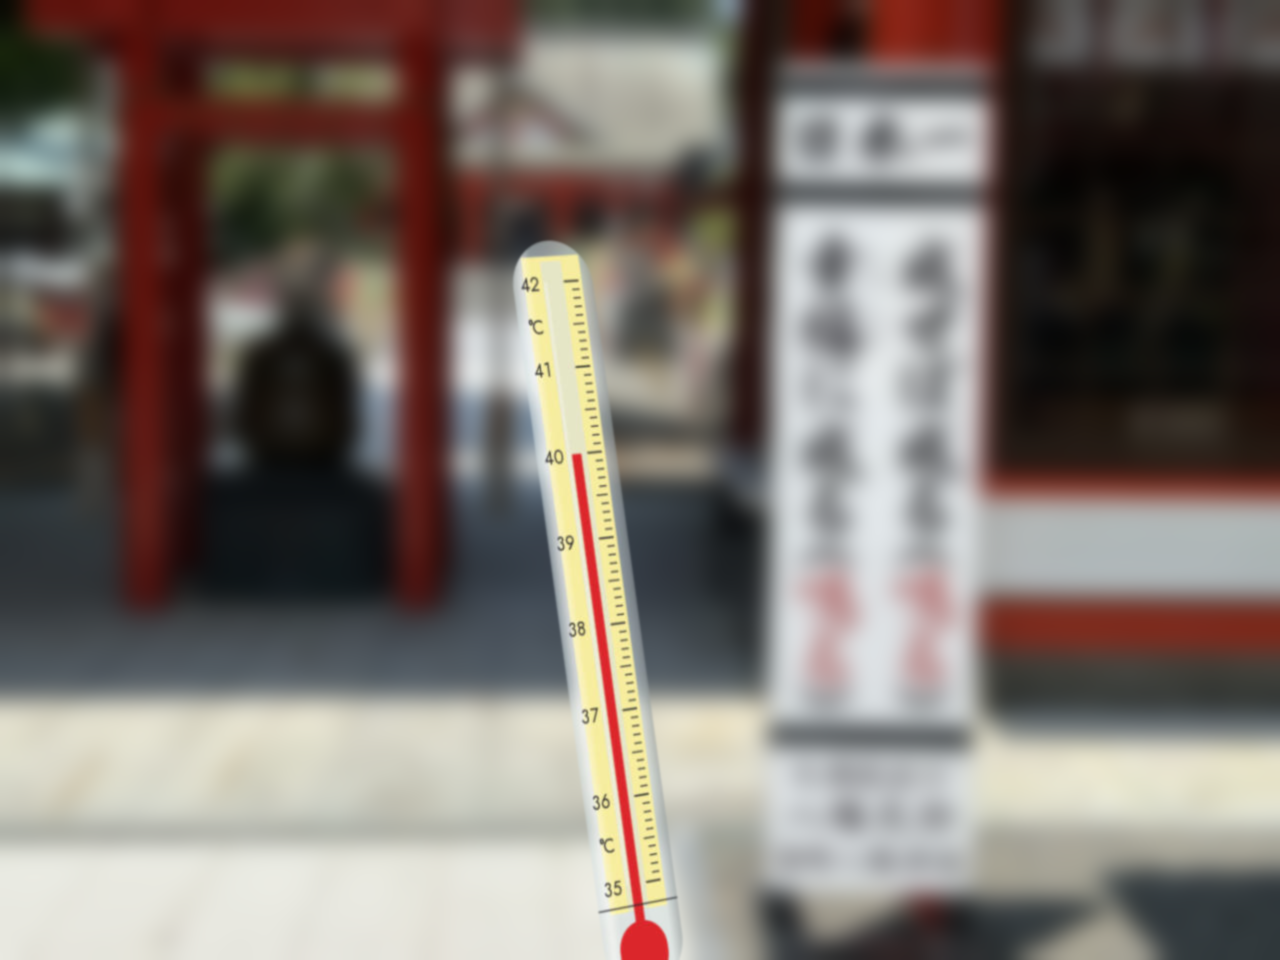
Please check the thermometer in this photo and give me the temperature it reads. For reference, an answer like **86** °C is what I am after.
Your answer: **40** °C
